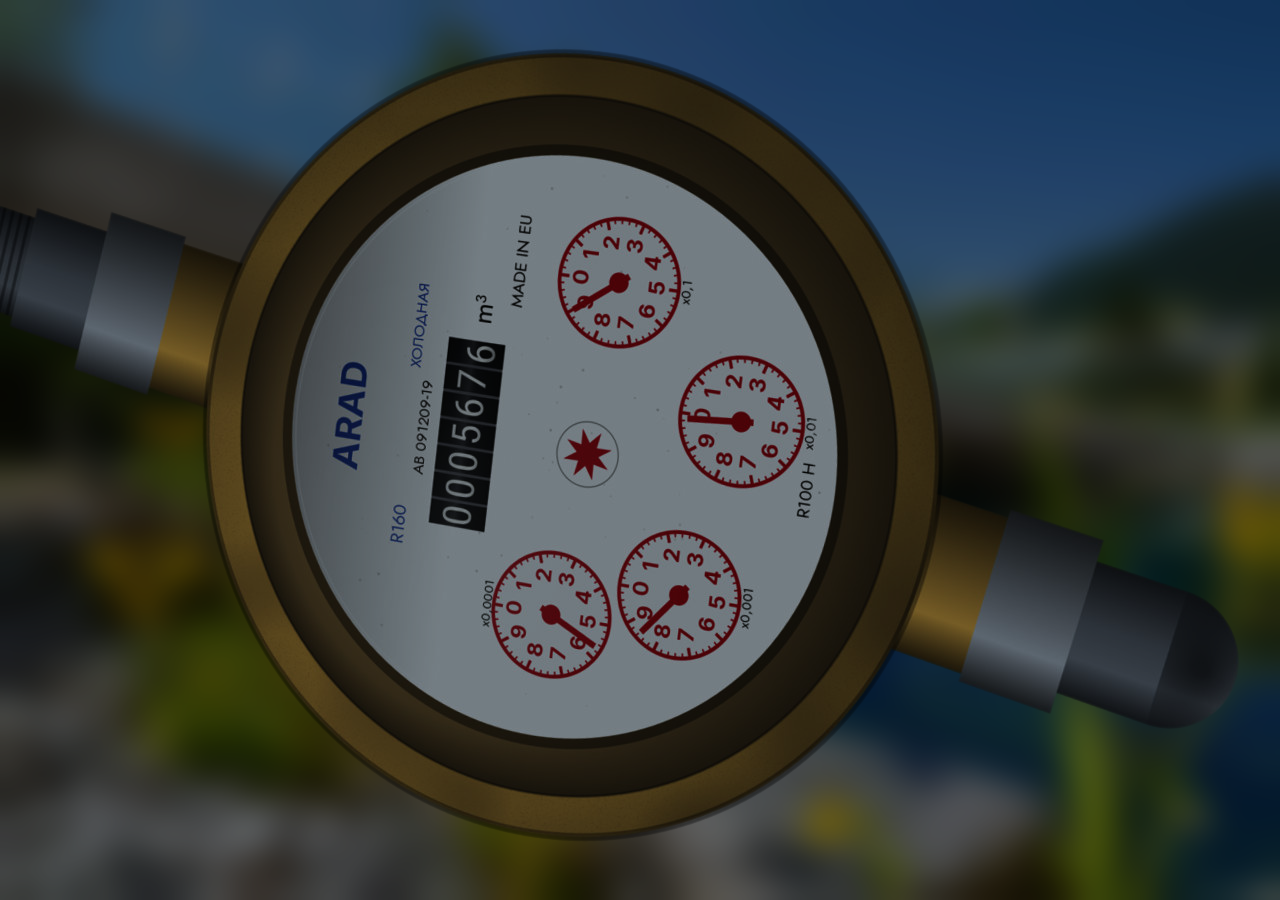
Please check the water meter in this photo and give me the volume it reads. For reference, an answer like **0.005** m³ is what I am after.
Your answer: **5675.8985** m³
